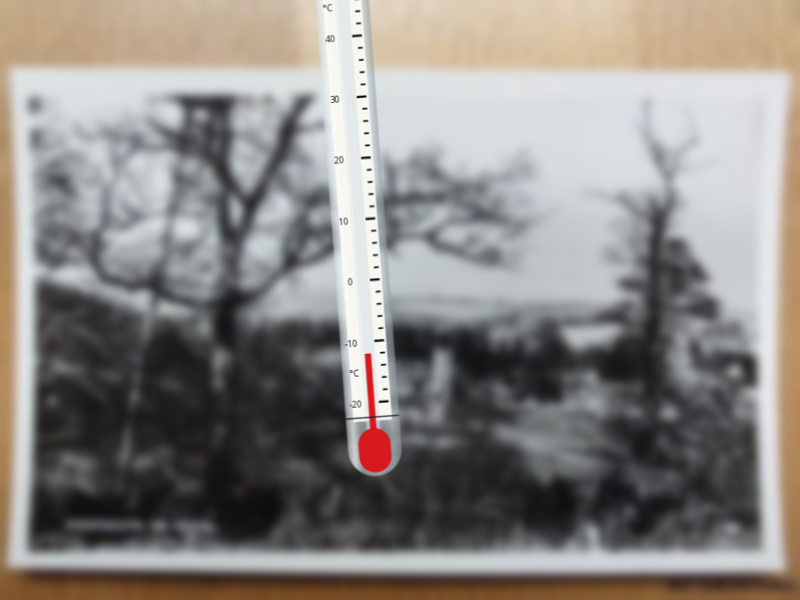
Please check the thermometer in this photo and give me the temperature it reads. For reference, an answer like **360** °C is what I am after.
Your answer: **-12** °C
